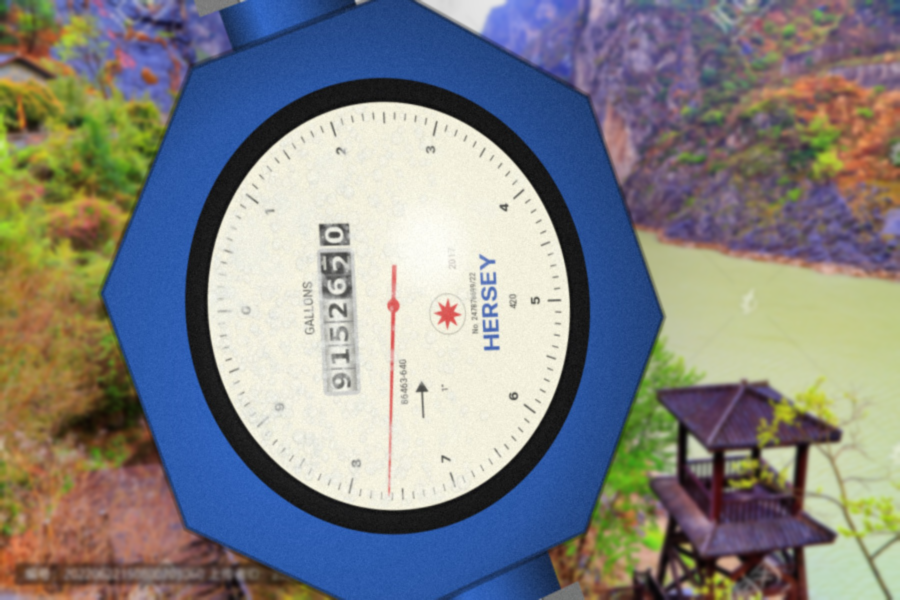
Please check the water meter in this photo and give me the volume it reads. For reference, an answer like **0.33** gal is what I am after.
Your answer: **9152617.6** gal
